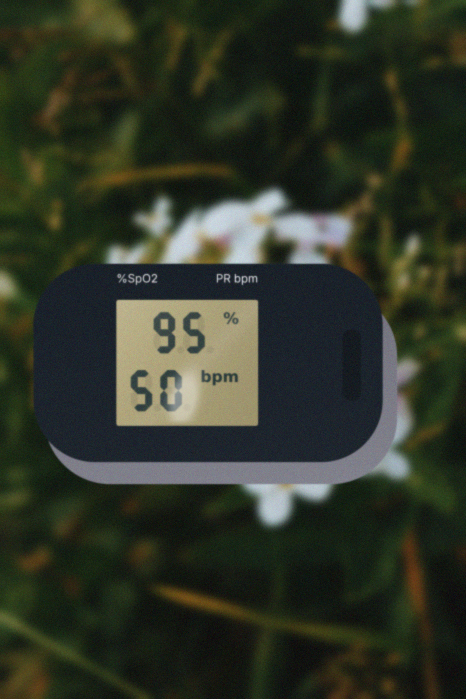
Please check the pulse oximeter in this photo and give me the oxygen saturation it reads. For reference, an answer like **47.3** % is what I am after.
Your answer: **95** %
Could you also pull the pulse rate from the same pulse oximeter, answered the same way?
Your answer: **50** bpm
